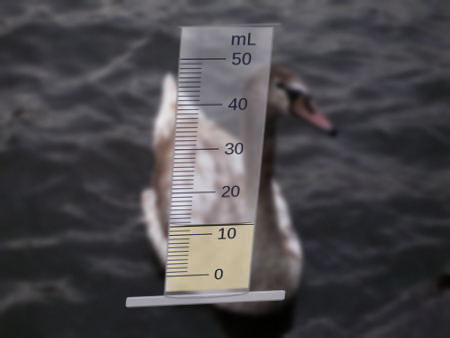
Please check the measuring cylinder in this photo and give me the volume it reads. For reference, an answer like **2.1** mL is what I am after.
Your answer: **12** mL
